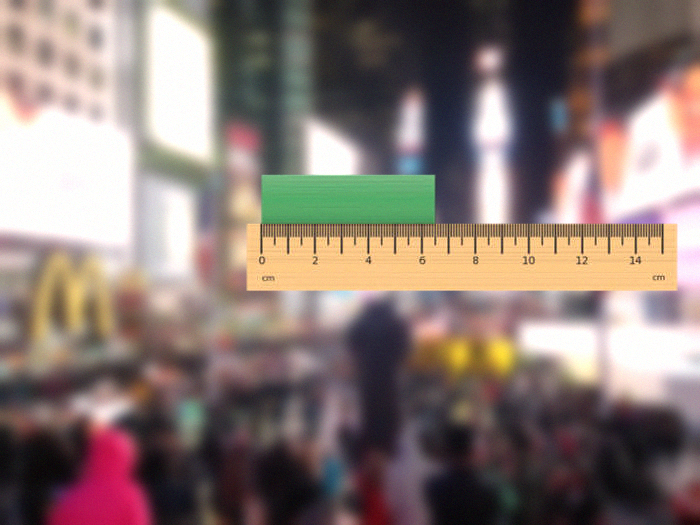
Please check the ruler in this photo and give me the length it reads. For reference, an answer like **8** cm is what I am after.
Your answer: **6.5** cm
